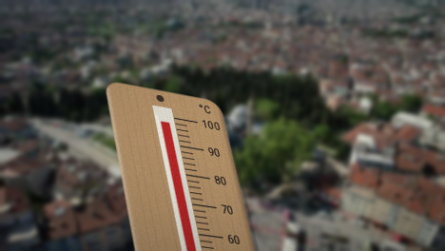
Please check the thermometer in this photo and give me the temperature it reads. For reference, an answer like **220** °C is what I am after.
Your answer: **98** °C
